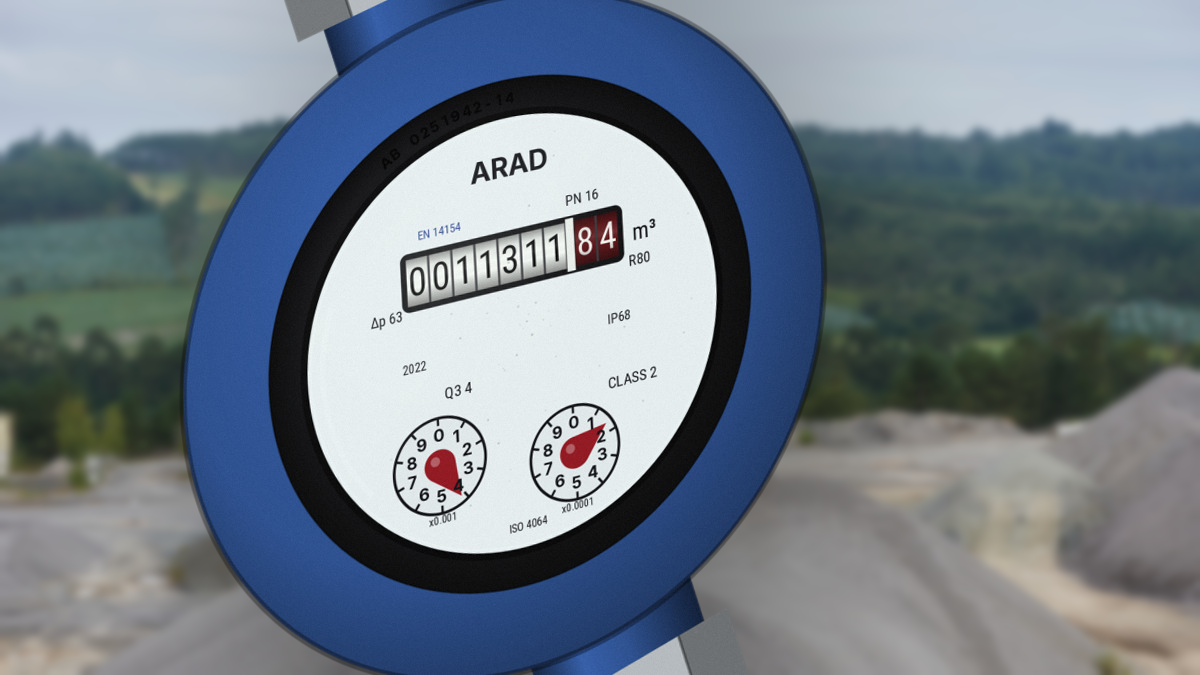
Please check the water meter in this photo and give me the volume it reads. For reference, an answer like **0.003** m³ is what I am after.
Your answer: **11311.8441** m³
